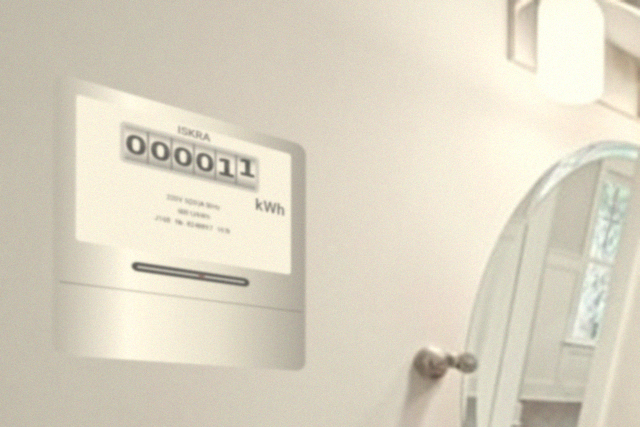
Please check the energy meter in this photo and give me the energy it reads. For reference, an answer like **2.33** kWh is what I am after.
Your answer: **11** kWh
